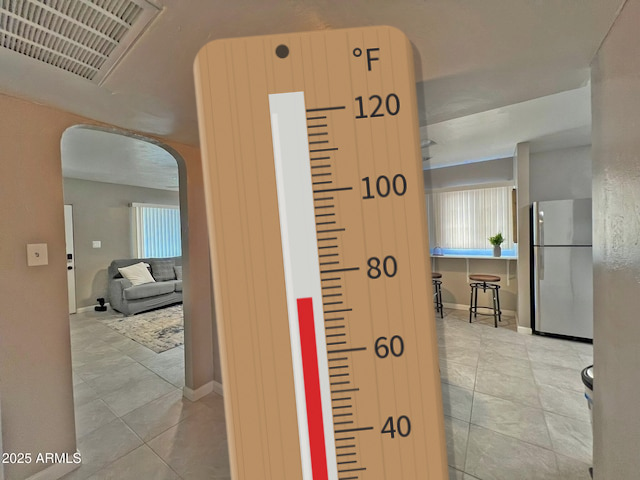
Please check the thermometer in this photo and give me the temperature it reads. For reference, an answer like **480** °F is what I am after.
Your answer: **74** °F
